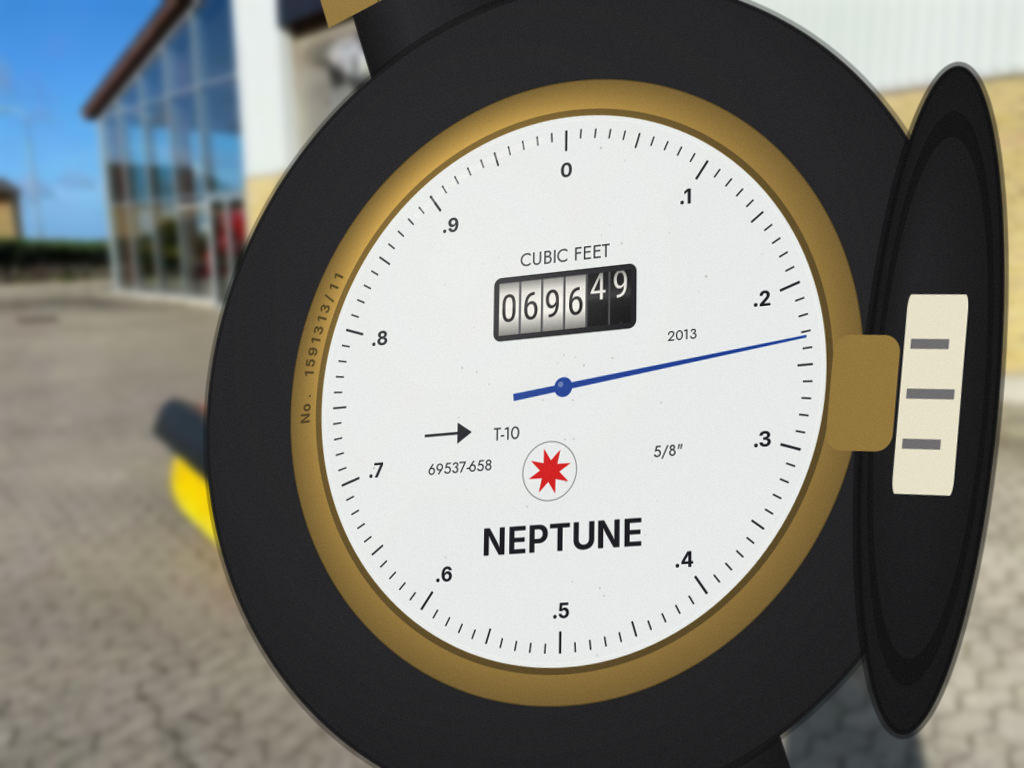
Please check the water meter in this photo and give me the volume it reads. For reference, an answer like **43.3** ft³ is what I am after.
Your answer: **69649.23** ft³
